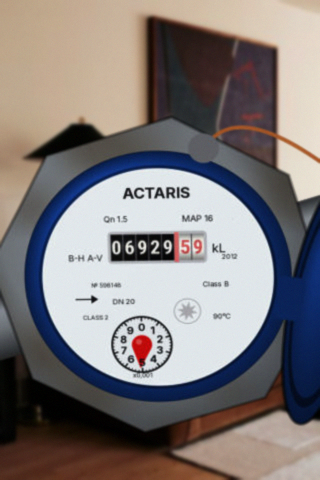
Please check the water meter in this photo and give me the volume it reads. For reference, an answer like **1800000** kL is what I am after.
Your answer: **6929.595** kL
